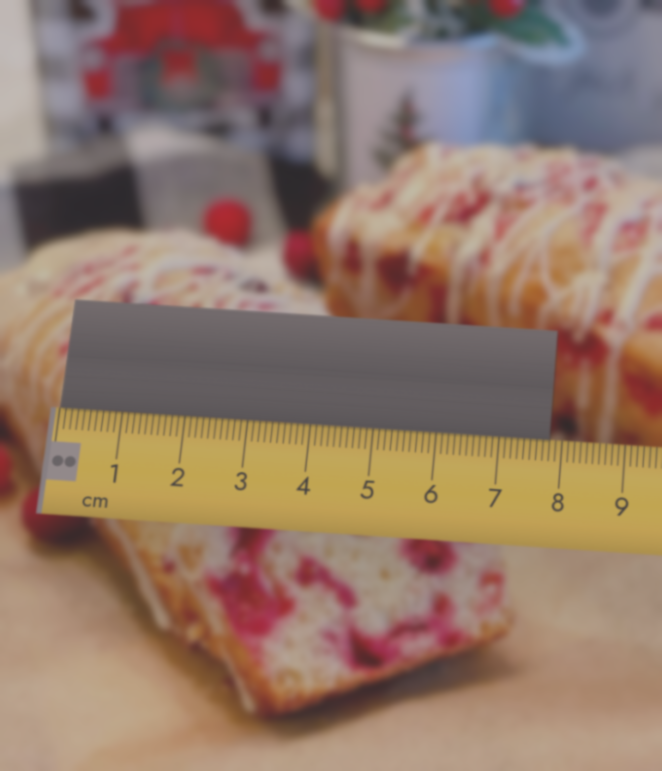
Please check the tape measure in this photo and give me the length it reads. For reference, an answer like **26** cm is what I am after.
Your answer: **7.8** cm
